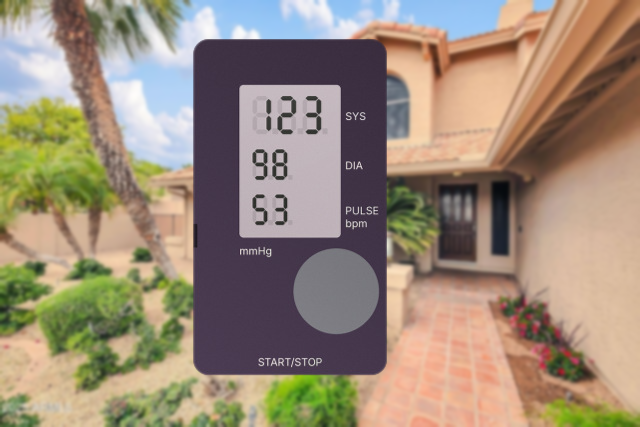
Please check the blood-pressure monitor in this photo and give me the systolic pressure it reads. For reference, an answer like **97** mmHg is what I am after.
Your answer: **123** mmHg
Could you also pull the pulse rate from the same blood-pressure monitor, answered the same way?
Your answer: **53** bpm
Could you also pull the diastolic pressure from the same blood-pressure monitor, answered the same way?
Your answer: **98** mmHg
